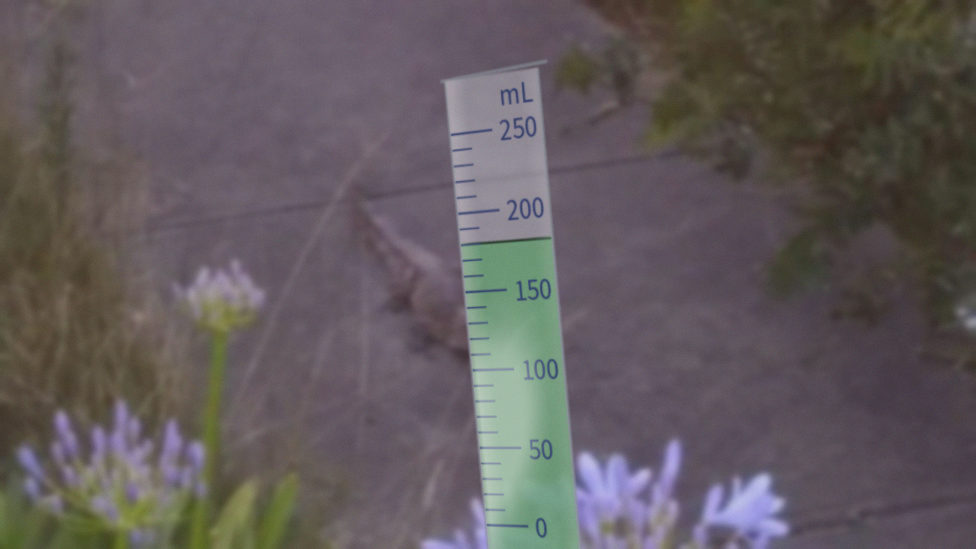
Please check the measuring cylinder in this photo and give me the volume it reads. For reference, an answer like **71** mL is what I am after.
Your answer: **180** mL
